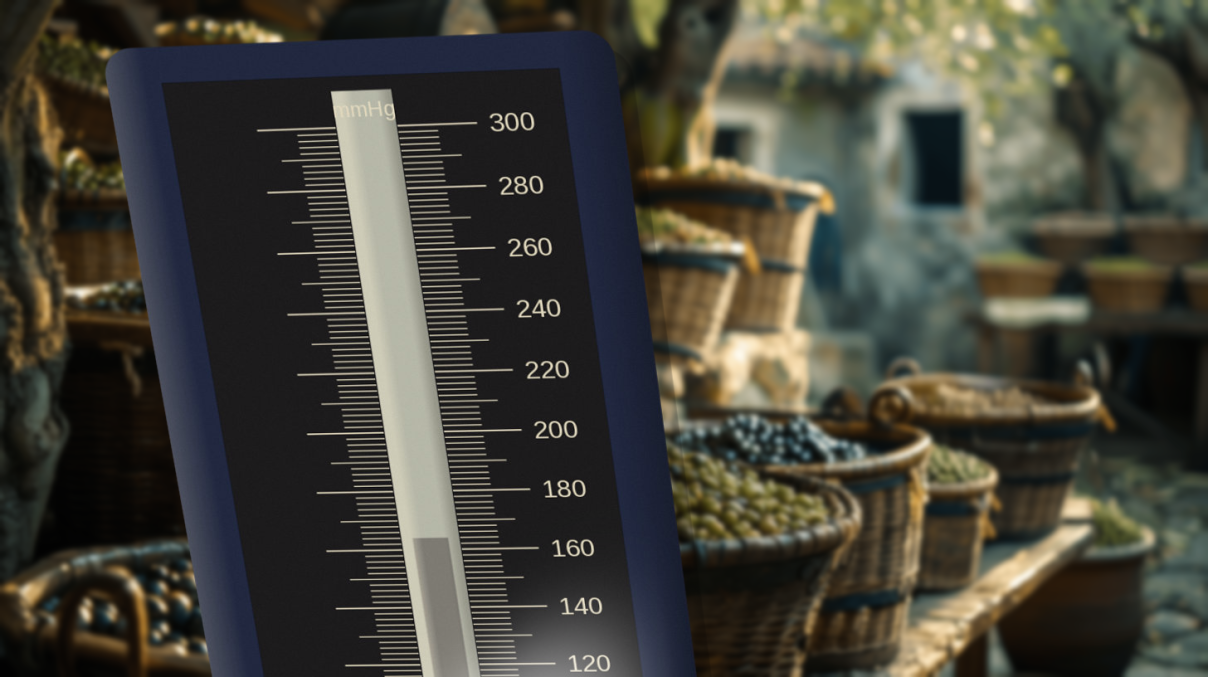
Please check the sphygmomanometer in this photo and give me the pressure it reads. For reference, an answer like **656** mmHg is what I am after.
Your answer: **164** mmHg
